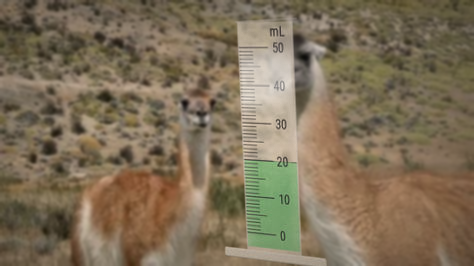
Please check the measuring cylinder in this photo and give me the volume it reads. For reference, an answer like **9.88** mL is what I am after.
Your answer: **20** mL
